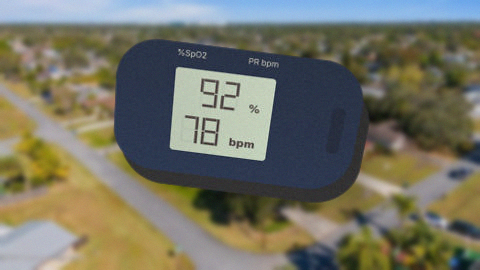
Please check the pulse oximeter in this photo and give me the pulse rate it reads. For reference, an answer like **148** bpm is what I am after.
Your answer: **78** bpm
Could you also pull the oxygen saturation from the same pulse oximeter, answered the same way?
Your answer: **92** %
